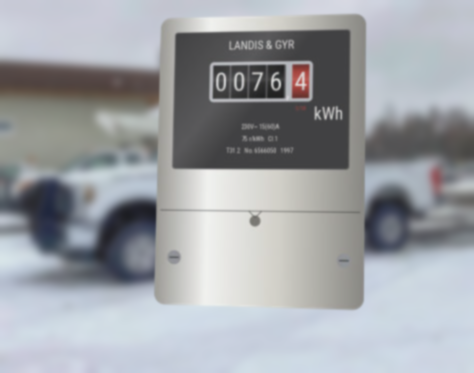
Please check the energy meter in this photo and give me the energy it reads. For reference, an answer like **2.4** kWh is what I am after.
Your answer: **76.4** kWh
